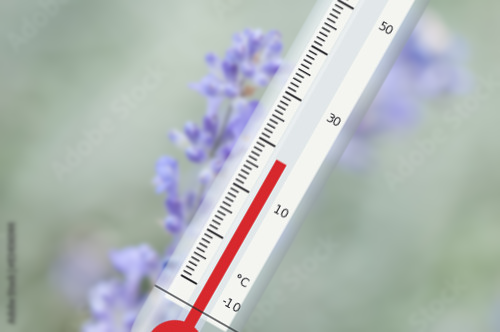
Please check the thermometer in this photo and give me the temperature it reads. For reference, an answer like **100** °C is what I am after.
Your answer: **18** °C
